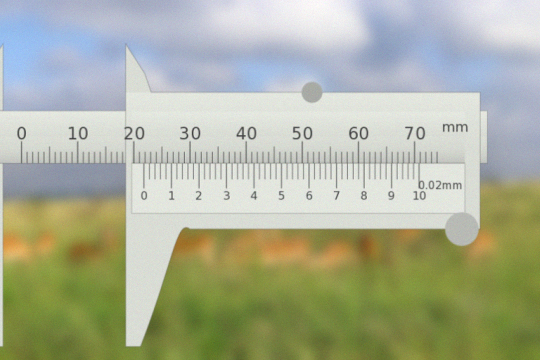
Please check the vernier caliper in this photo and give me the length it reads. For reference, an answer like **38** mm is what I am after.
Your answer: **21.8** mm
